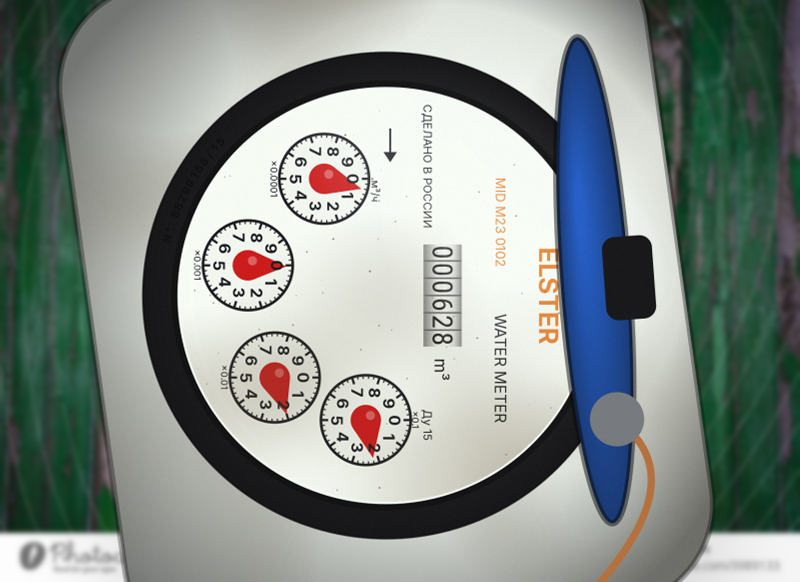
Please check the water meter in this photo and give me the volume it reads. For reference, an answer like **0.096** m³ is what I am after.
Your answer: **628.2200** m³
